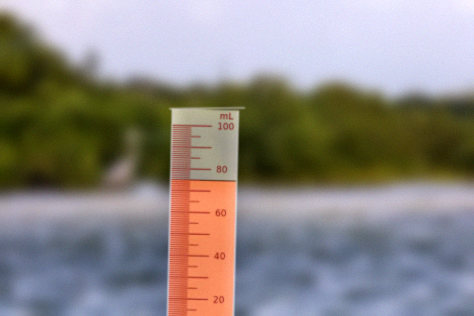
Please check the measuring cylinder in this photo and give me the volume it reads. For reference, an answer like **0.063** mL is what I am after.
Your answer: **75** mL
